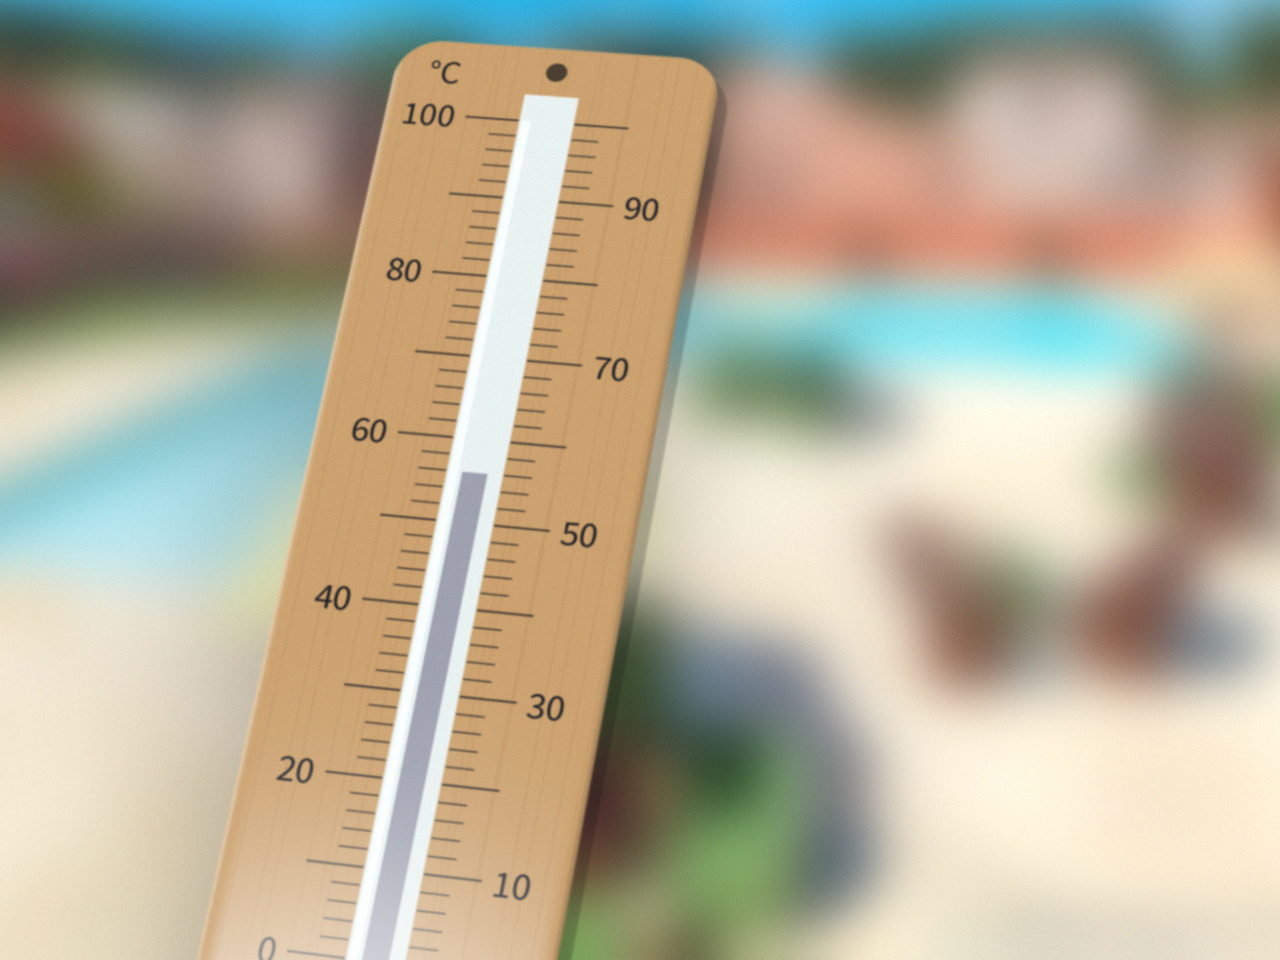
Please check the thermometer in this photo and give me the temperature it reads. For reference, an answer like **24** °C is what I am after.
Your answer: **56** °C
